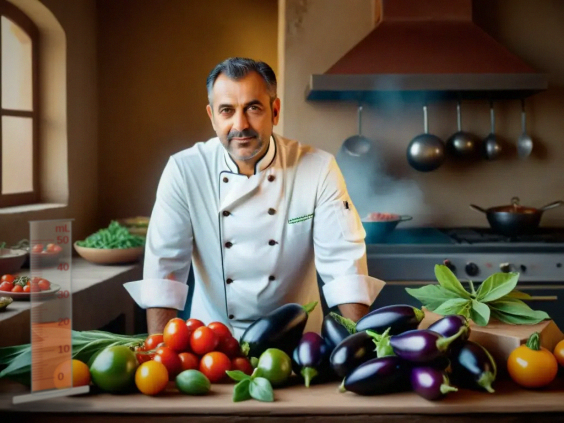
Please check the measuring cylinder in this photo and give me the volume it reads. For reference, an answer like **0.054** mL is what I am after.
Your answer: **20** mL
